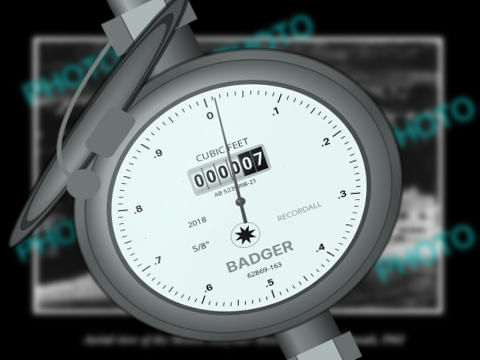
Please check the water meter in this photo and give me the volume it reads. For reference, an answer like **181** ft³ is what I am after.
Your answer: **7.01** ft³
